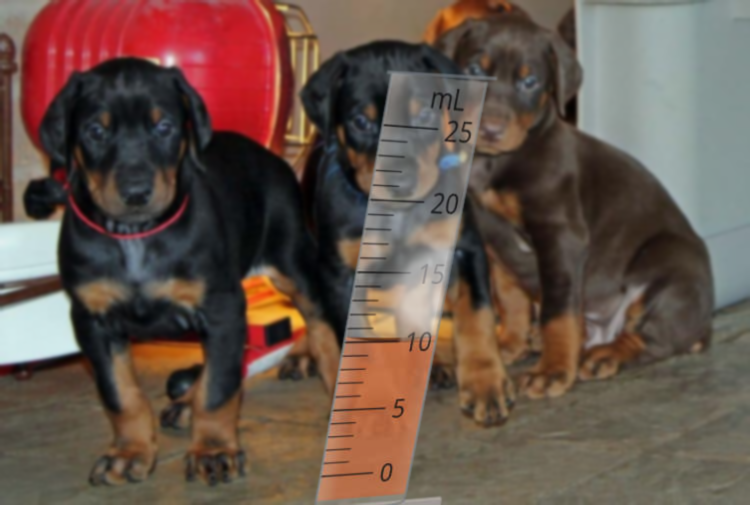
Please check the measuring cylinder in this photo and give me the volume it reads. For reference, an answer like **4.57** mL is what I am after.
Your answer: **10** mL
